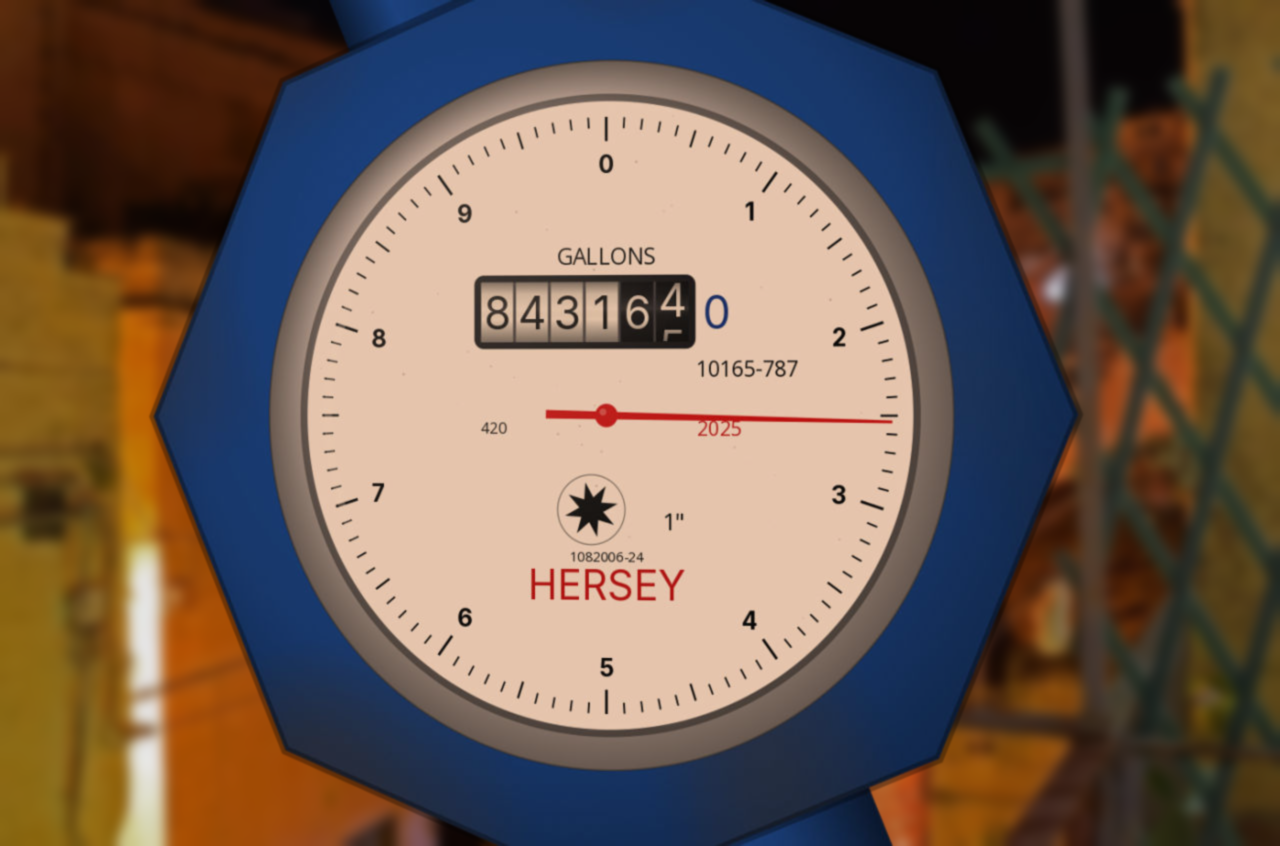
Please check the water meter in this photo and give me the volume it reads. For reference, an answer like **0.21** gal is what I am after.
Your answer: **8431642.5** gal
